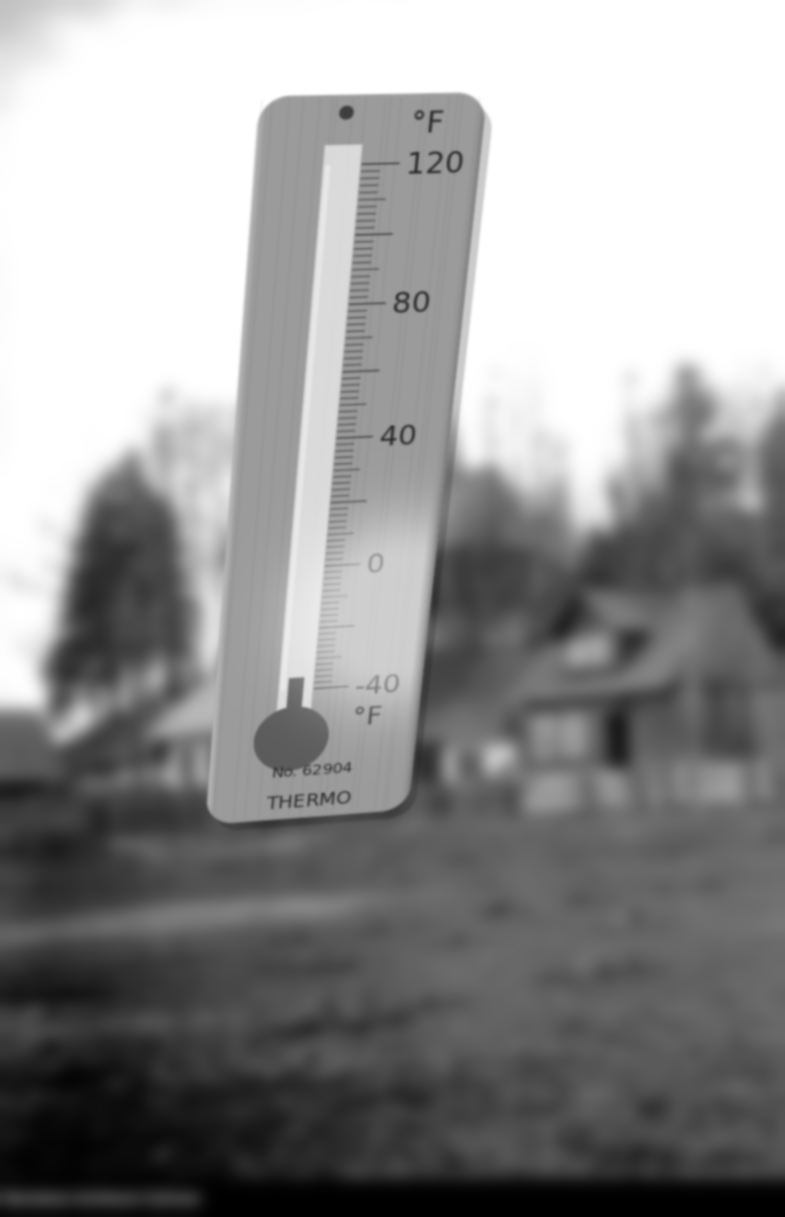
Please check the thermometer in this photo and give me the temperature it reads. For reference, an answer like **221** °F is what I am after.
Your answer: **-36** °F
